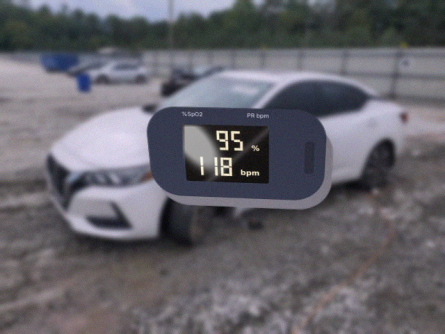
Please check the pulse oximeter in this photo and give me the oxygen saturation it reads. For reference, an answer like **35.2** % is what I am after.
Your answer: **95** %
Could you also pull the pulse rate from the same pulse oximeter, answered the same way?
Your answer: **118** bpm
